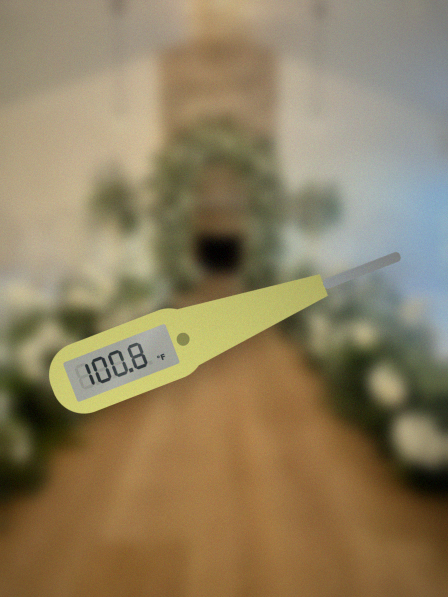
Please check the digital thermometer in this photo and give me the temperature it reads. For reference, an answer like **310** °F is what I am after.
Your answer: **100.8** °F
